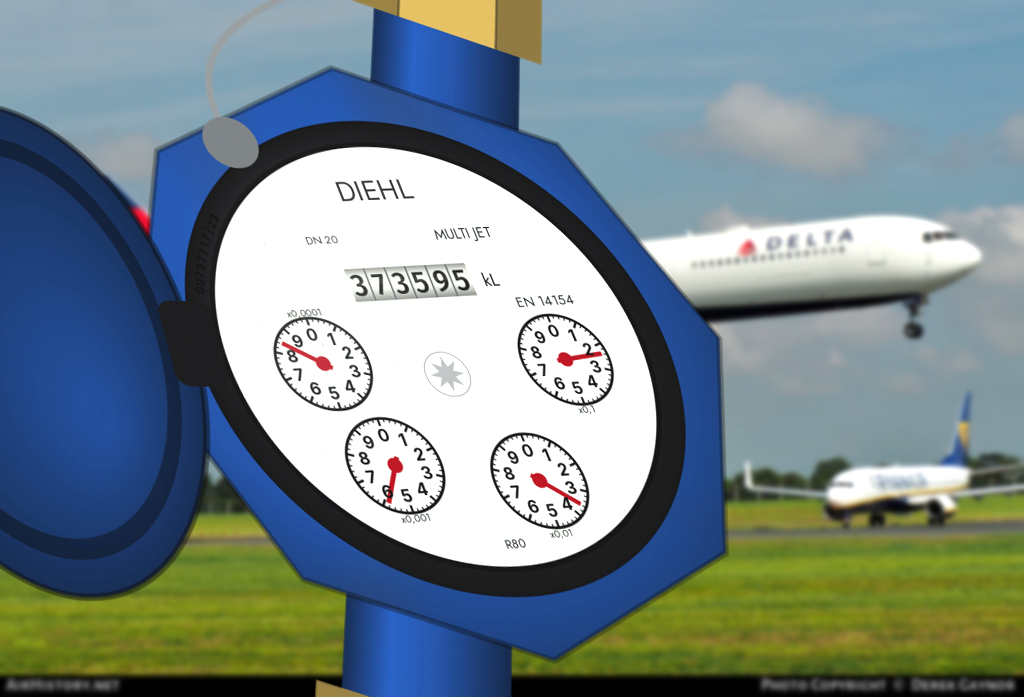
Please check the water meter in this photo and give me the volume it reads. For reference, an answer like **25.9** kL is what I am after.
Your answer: **373595.2358** kL
